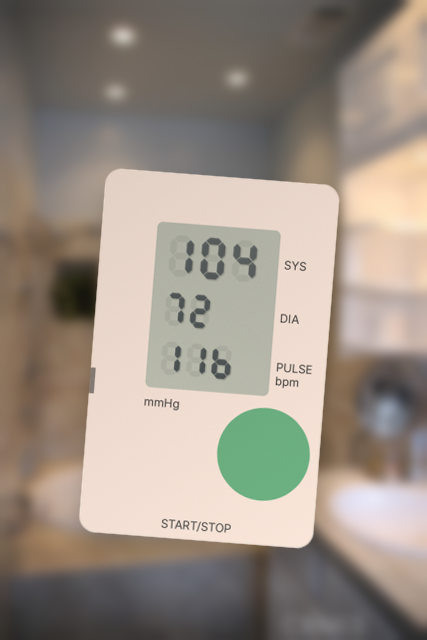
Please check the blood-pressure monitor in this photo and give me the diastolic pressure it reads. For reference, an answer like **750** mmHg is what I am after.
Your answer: **72** mmHg
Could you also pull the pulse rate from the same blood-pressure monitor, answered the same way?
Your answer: **116** bpm
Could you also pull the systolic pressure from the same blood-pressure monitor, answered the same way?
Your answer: **104** mmHg
